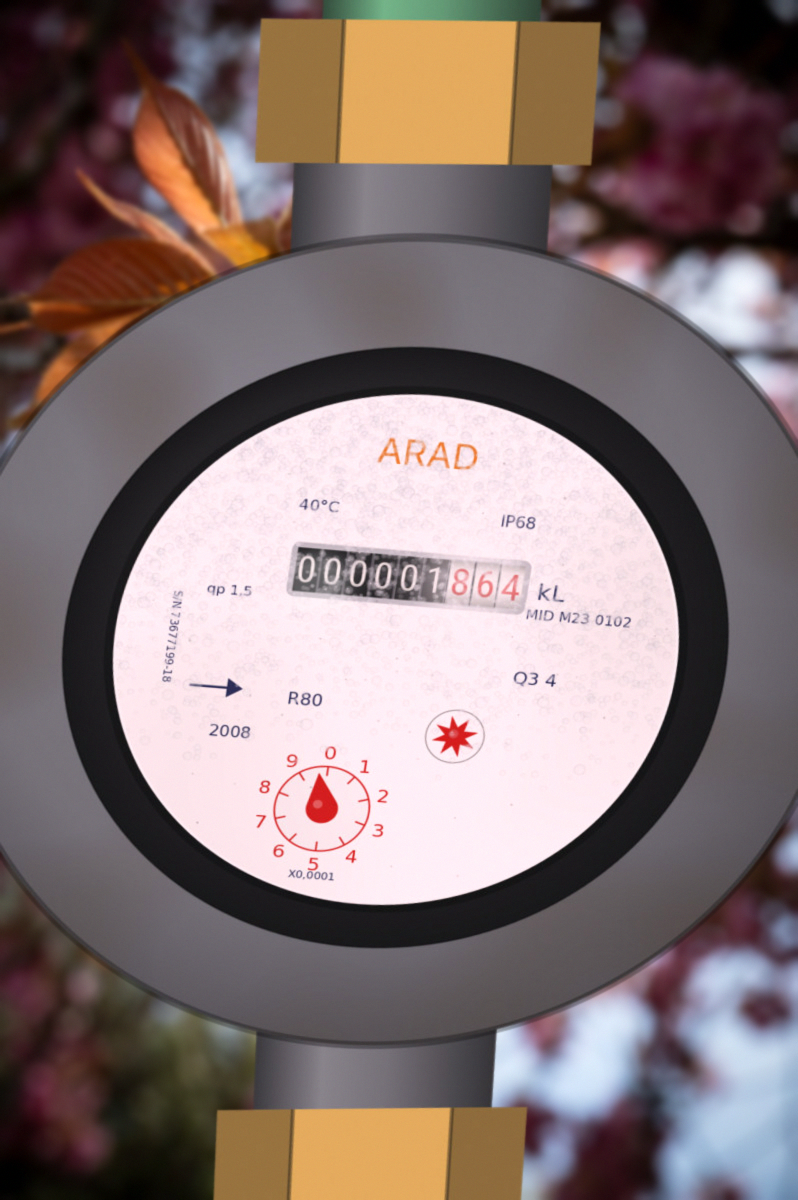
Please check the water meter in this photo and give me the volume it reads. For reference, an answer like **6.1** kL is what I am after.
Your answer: **1.8639** kL
